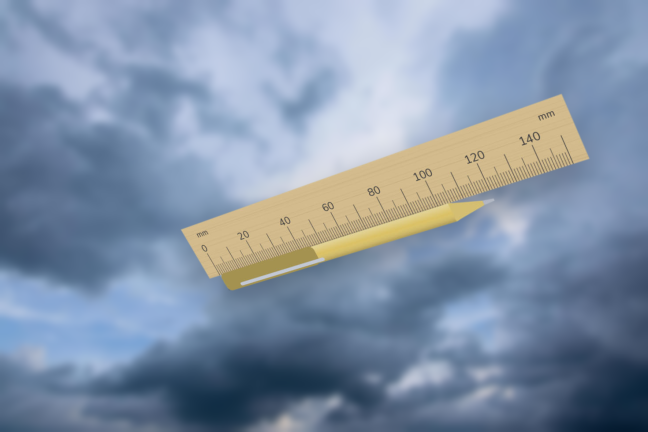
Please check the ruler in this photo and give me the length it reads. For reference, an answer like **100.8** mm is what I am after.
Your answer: **120** mm
